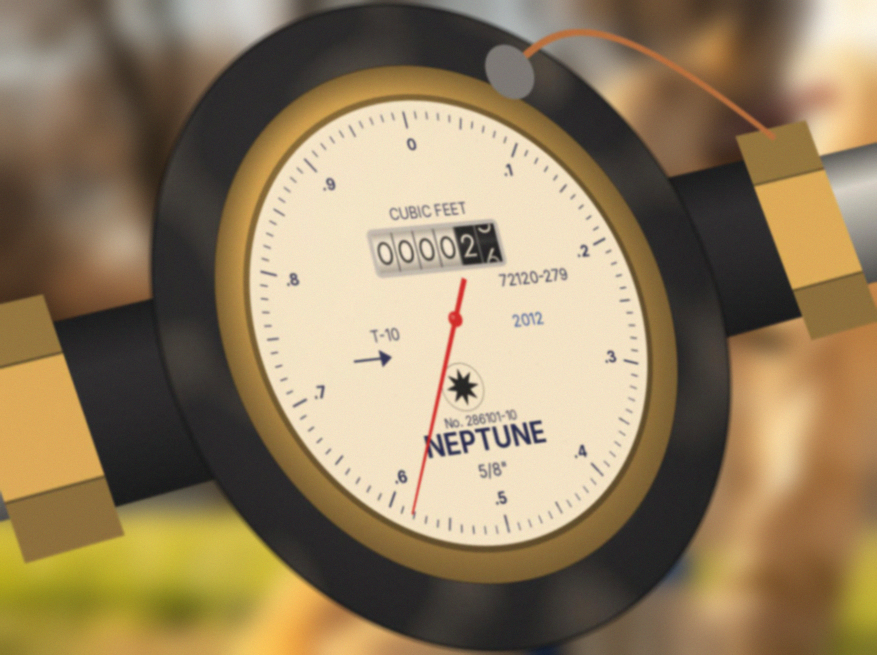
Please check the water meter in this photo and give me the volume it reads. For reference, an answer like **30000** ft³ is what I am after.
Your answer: **25.58** ft³
